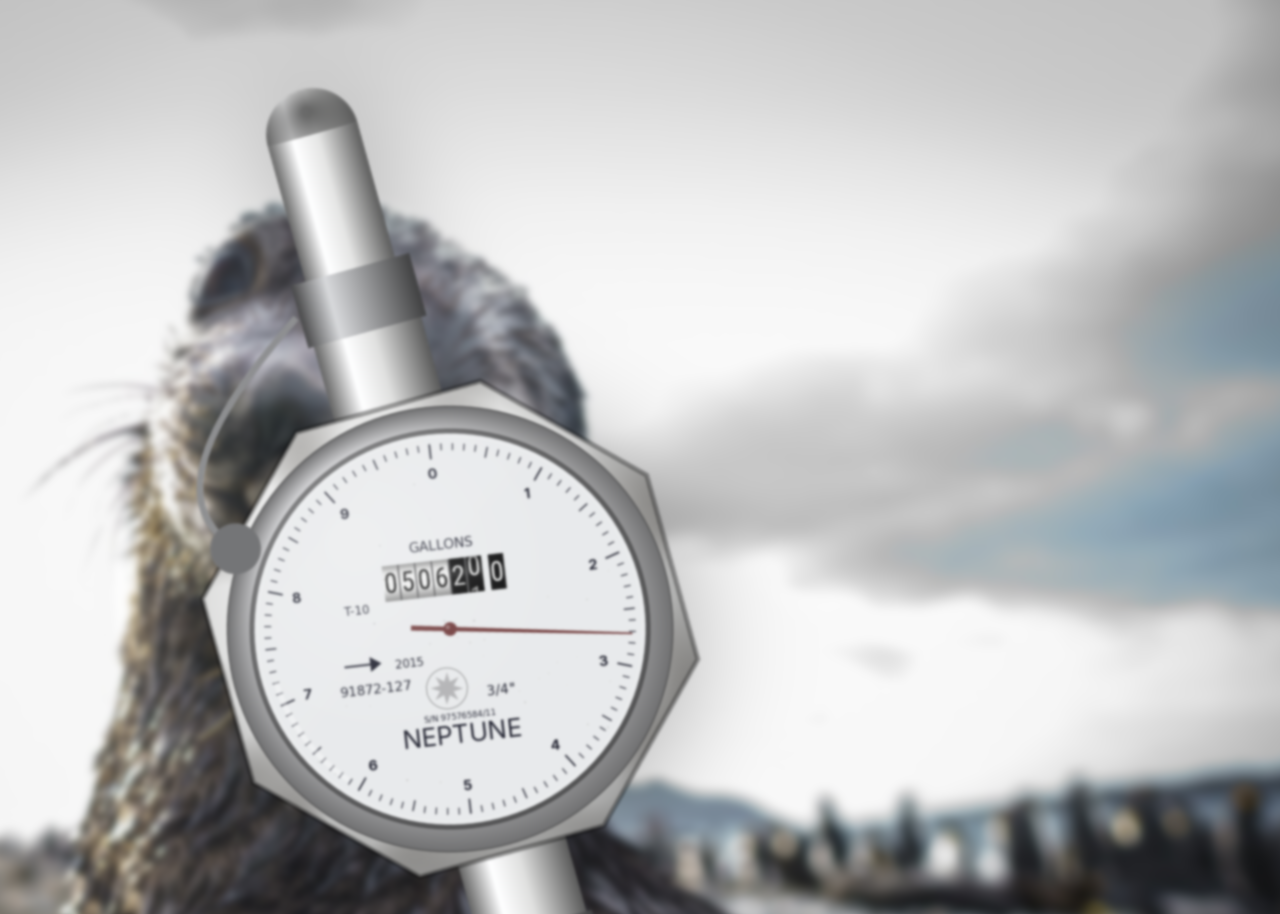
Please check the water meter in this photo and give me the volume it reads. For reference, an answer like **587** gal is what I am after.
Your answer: **506202.7** gal
